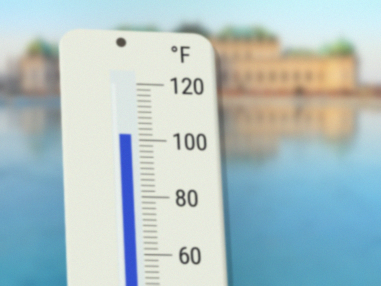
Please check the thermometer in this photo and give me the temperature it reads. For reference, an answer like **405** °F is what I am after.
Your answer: **102** °F
